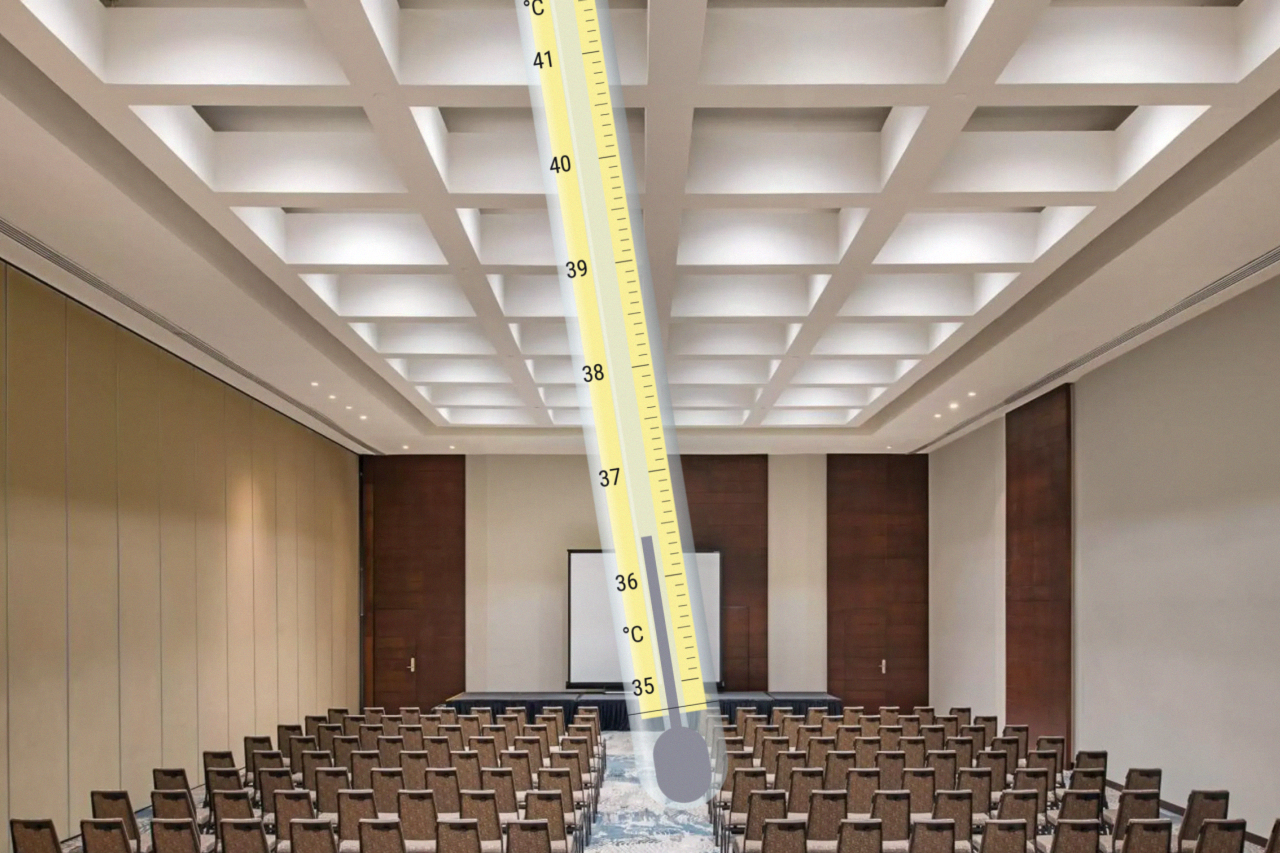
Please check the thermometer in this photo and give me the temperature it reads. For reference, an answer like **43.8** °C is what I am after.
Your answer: **36.4** °C
